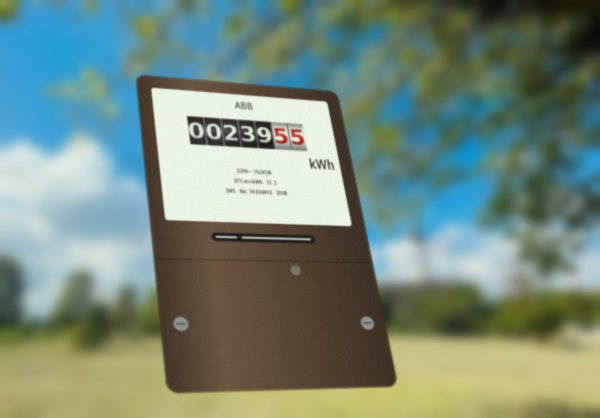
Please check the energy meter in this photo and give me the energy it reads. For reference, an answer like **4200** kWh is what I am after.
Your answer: **239.55** kWh
